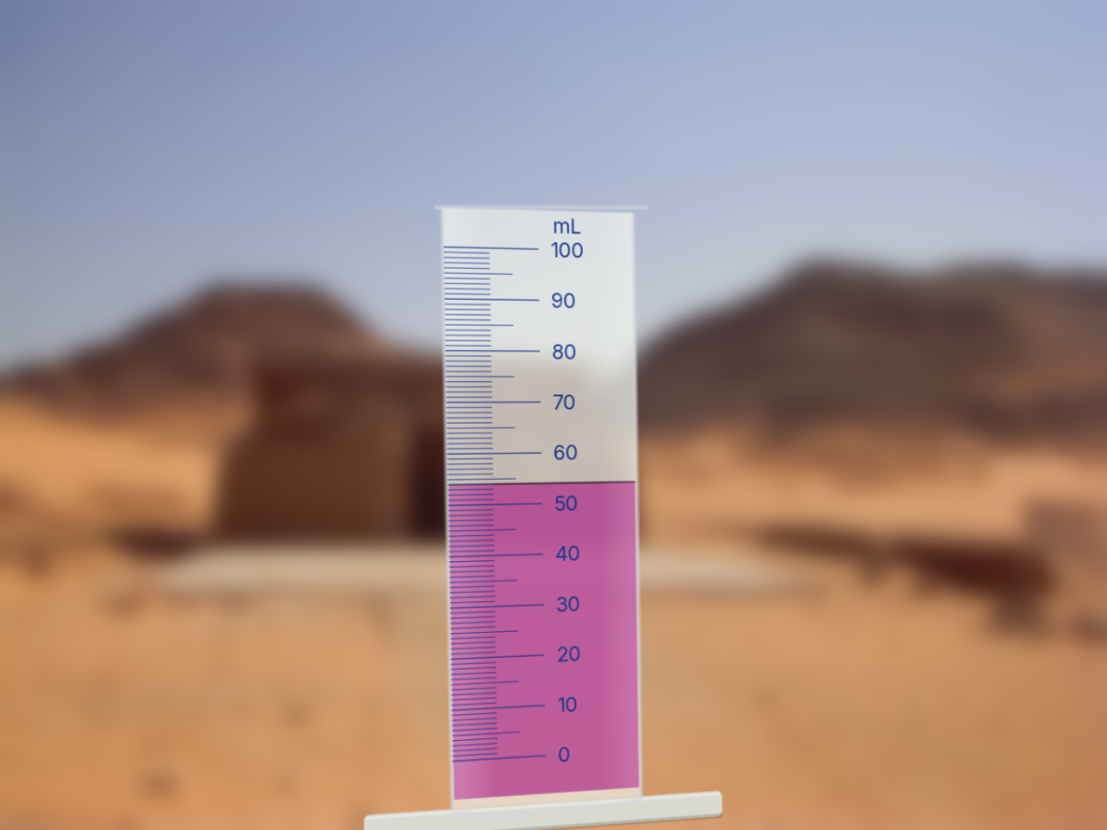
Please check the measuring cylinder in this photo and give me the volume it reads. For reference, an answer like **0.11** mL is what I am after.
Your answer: **54** mL
